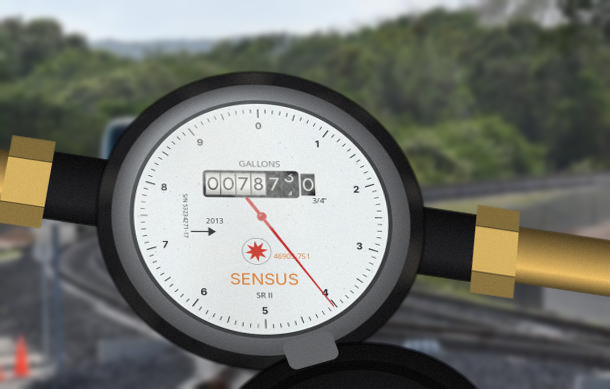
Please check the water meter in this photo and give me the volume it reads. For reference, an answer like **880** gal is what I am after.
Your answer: **78734.0** gal
